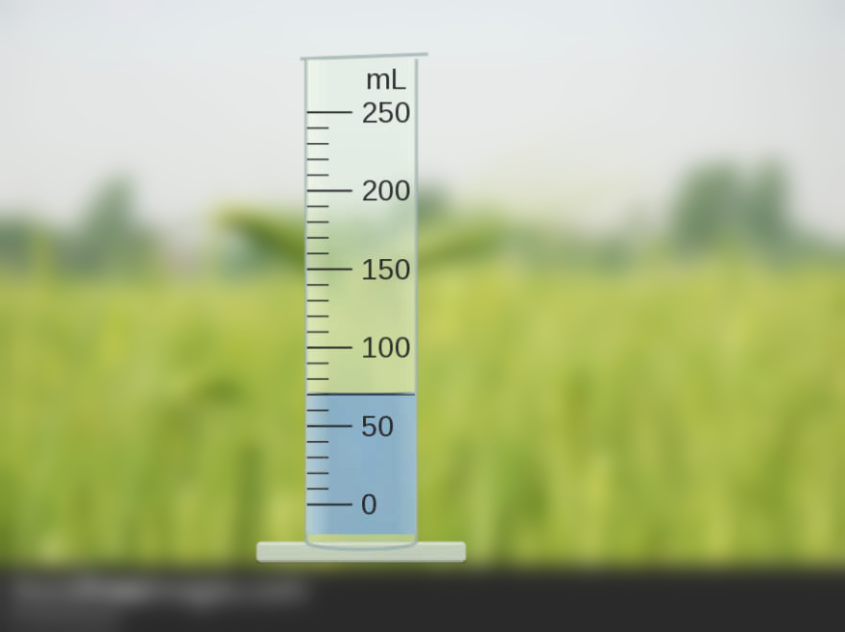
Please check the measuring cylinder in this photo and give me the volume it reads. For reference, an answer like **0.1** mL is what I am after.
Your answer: **70** mL
